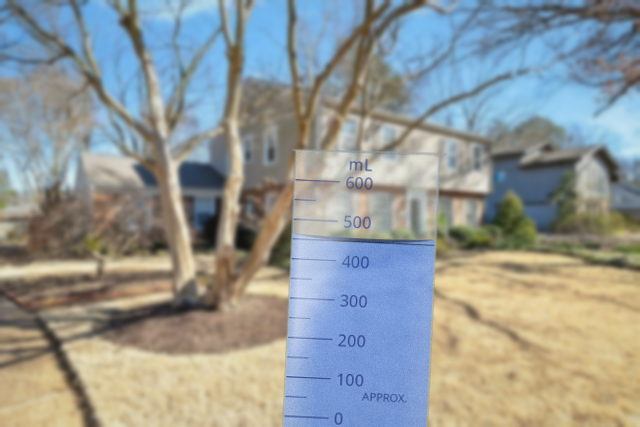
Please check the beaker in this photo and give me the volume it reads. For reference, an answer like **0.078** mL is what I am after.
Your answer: **450** mL
